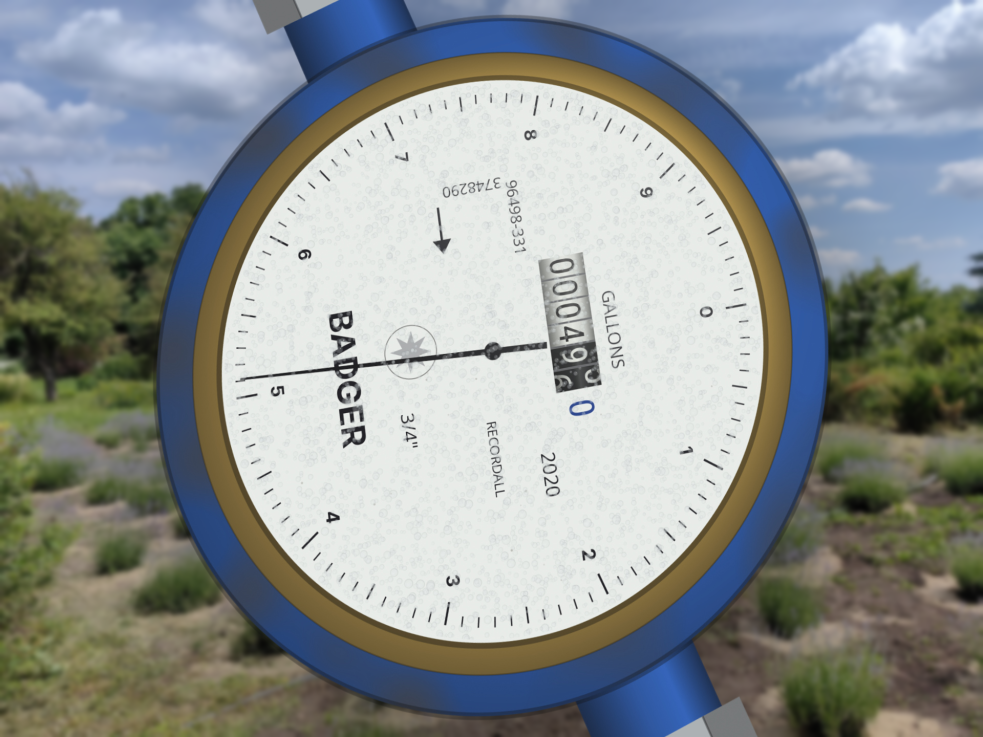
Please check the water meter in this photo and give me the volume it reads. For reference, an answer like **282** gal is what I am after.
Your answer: **4955.1** gal
